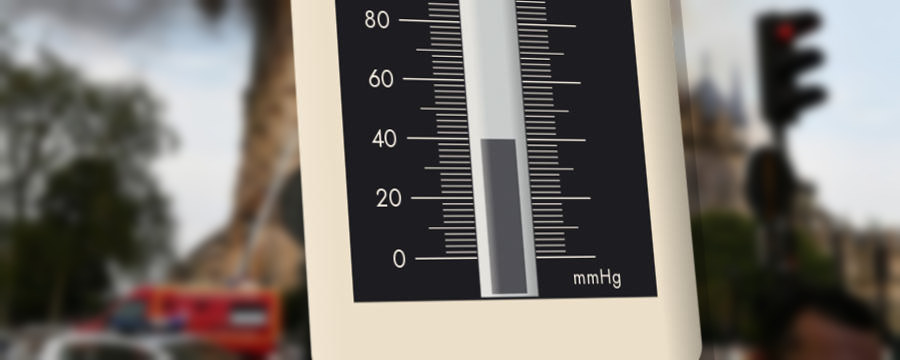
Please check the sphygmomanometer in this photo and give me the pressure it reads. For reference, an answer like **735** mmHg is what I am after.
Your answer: **40** mmHg
